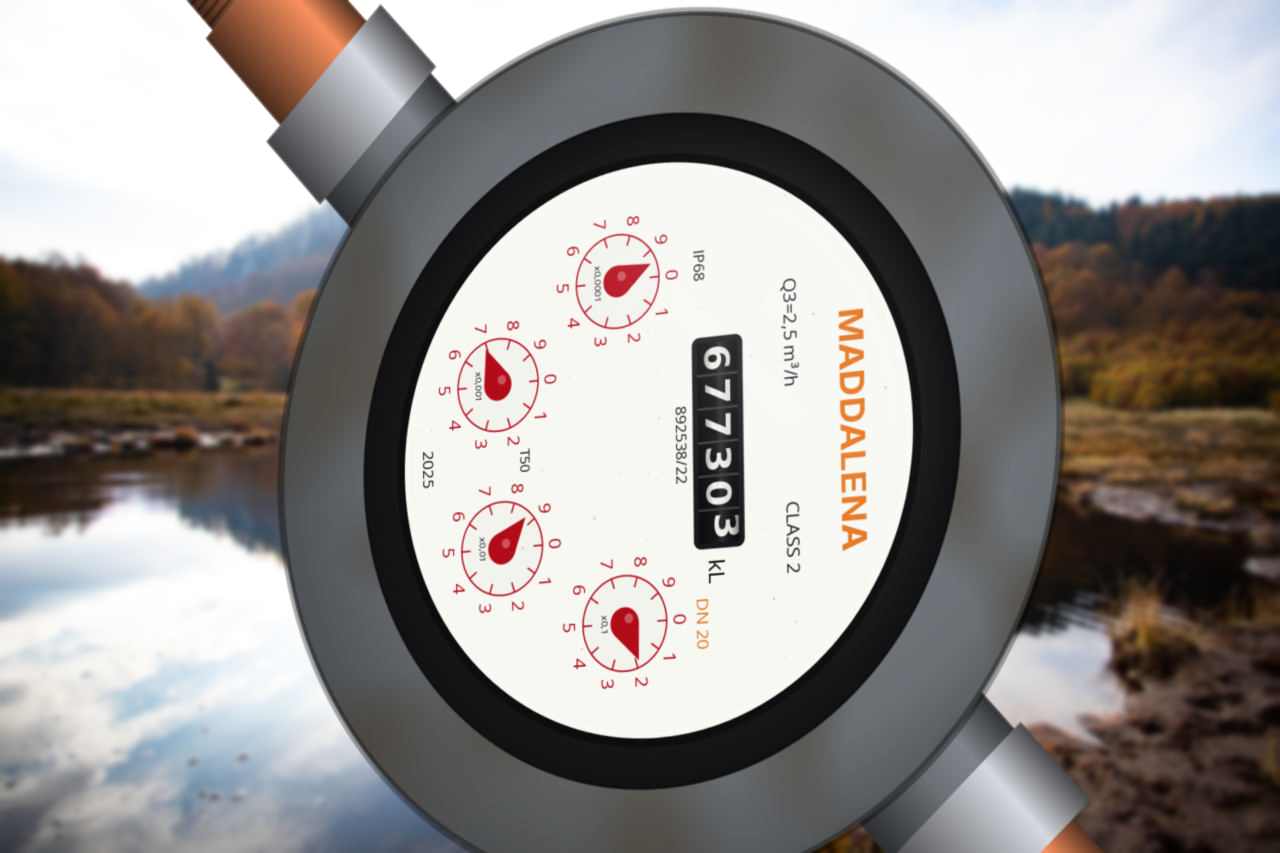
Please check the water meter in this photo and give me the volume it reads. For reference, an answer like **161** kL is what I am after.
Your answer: **677303.1869** kL
